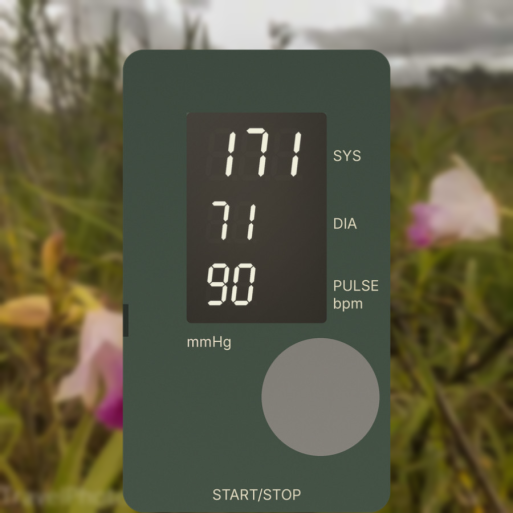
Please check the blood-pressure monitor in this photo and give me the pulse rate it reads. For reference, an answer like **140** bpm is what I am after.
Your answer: **90** bpm
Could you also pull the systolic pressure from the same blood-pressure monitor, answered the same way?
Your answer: **171** mmHg
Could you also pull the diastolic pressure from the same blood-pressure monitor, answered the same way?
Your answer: **71** mmHg
